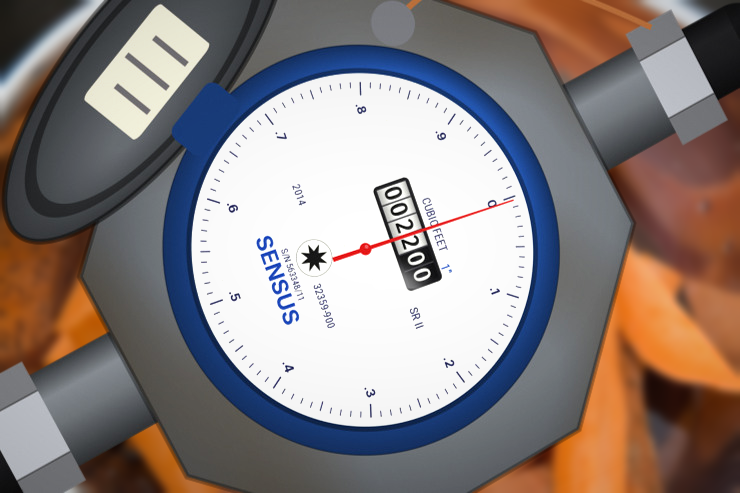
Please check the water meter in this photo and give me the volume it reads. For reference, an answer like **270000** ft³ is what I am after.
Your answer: **2200.00** ft³
